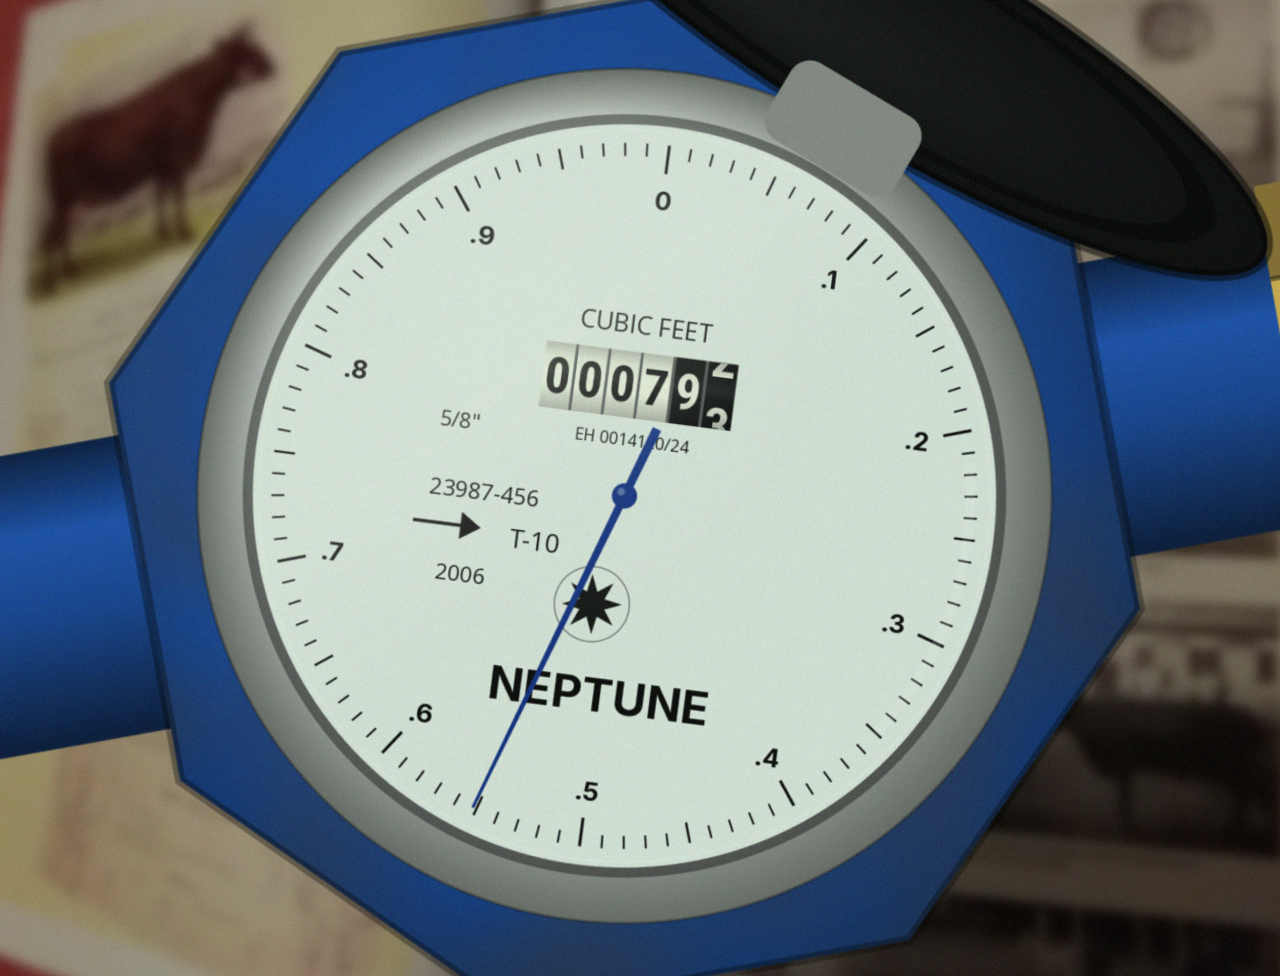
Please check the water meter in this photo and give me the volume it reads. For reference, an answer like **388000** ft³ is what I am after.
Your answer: **792.55** ft³
